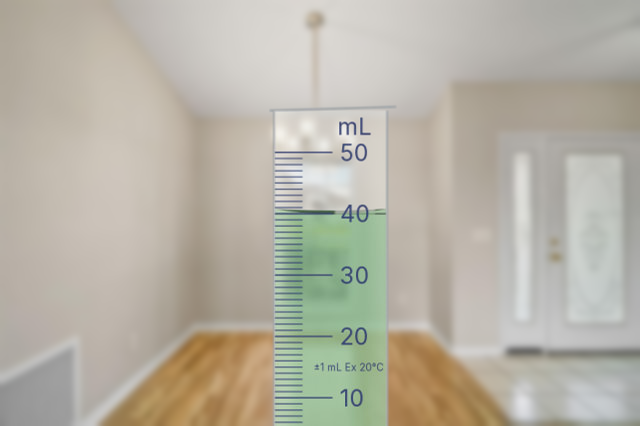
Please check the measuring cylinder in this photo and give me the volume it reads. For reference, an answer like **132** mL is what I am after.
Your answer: **40** mL
